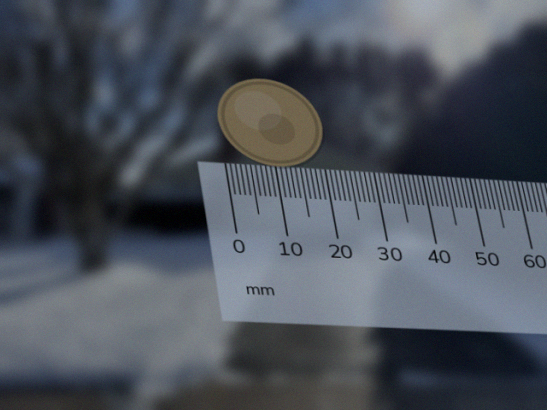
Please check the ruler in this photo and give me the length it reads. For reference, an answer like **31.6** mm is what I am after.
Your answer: **21** mm
